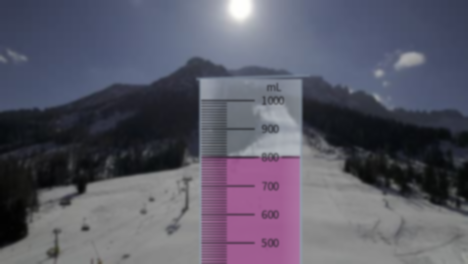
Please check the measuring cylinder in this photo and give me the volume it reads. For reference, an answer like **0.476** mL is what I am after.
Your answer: **800** mL
